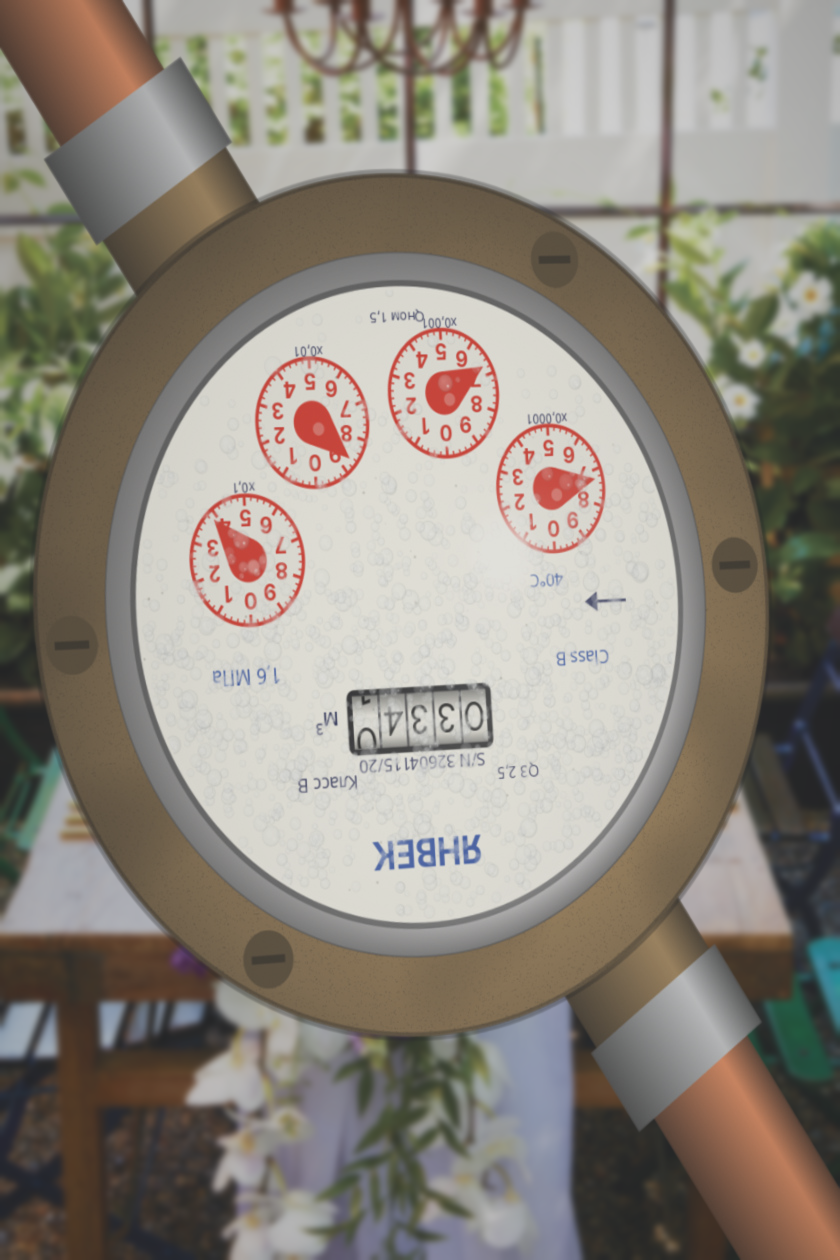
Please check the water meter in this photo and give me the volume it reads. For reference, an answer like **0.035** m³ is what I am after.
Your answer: **3340.3867** m³
